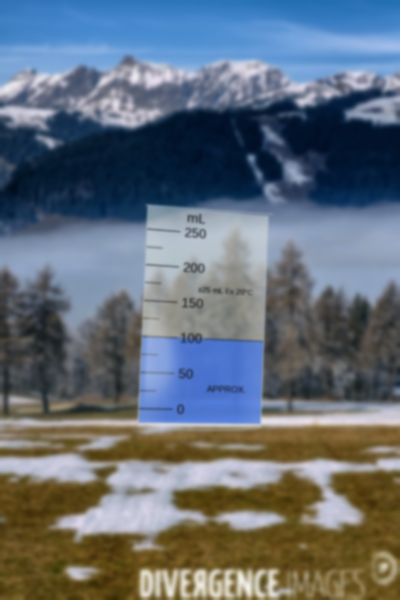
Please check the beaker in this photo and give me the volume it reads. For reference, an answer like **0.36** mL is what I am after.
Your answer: **100** mL
